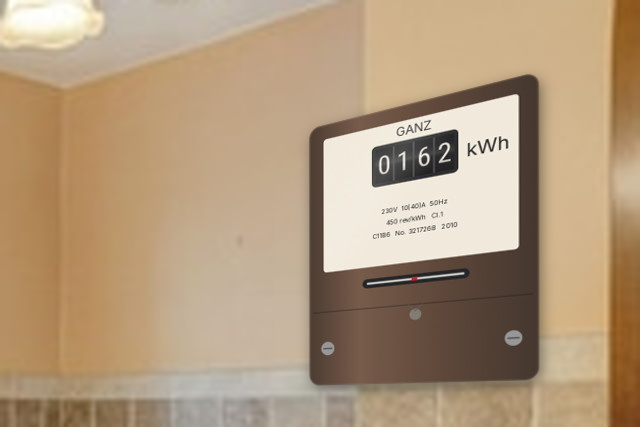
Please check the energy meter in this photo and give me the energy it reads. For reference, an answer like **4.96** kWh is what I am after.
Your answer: **162** kWh
